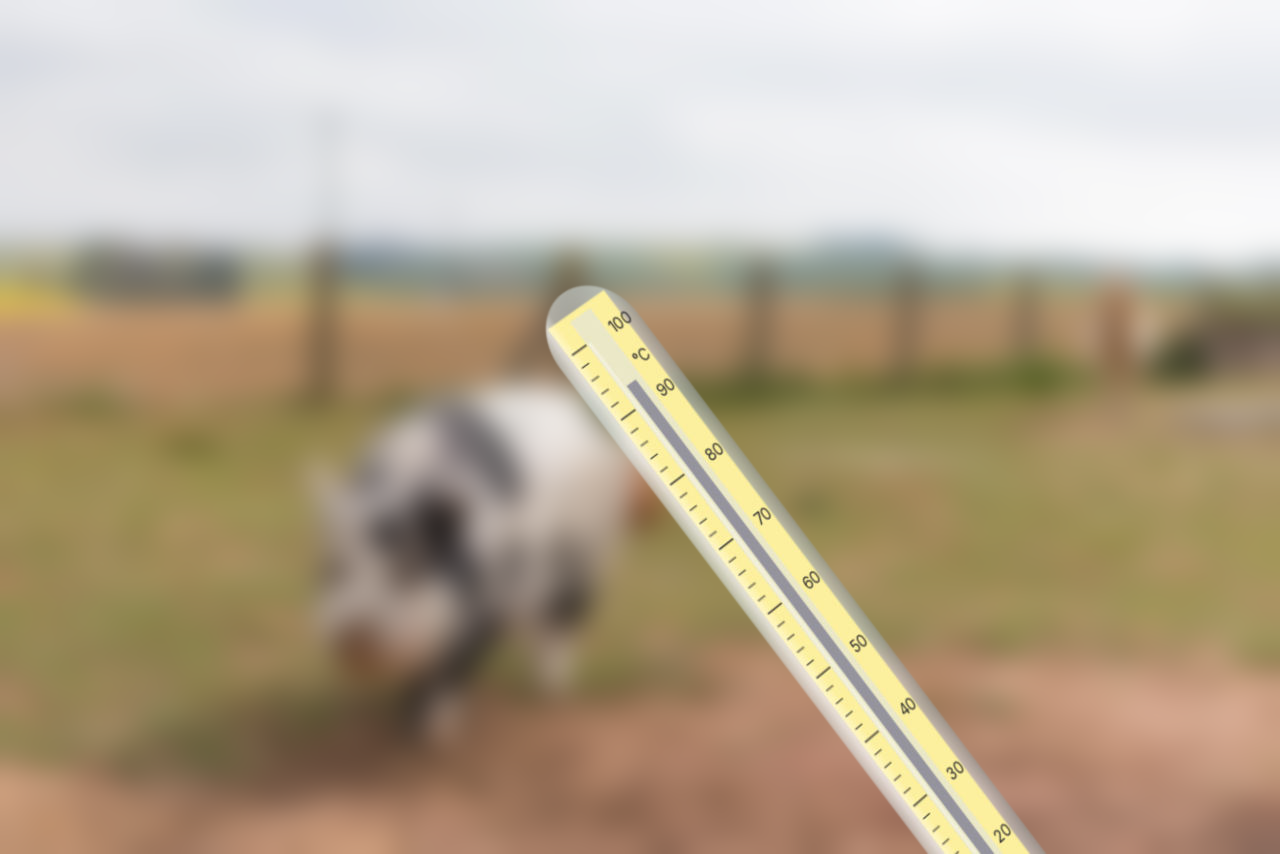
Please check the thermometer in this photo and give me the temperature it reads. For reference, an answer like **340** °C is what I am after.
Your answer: **93** °C
